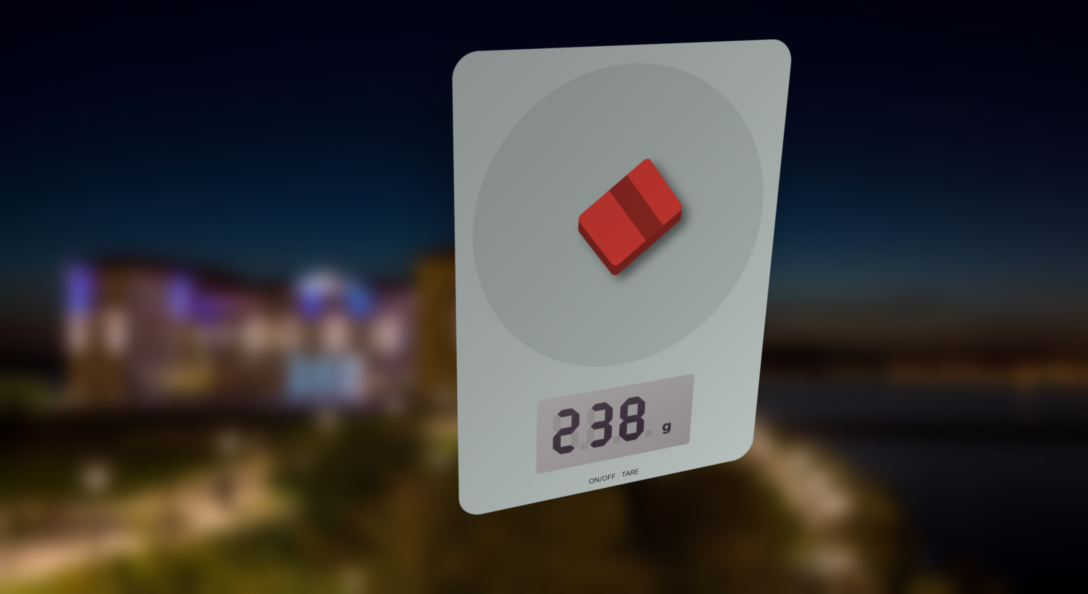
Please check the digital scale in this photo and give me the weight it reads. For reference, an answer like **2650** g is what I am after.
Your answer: **238** g
